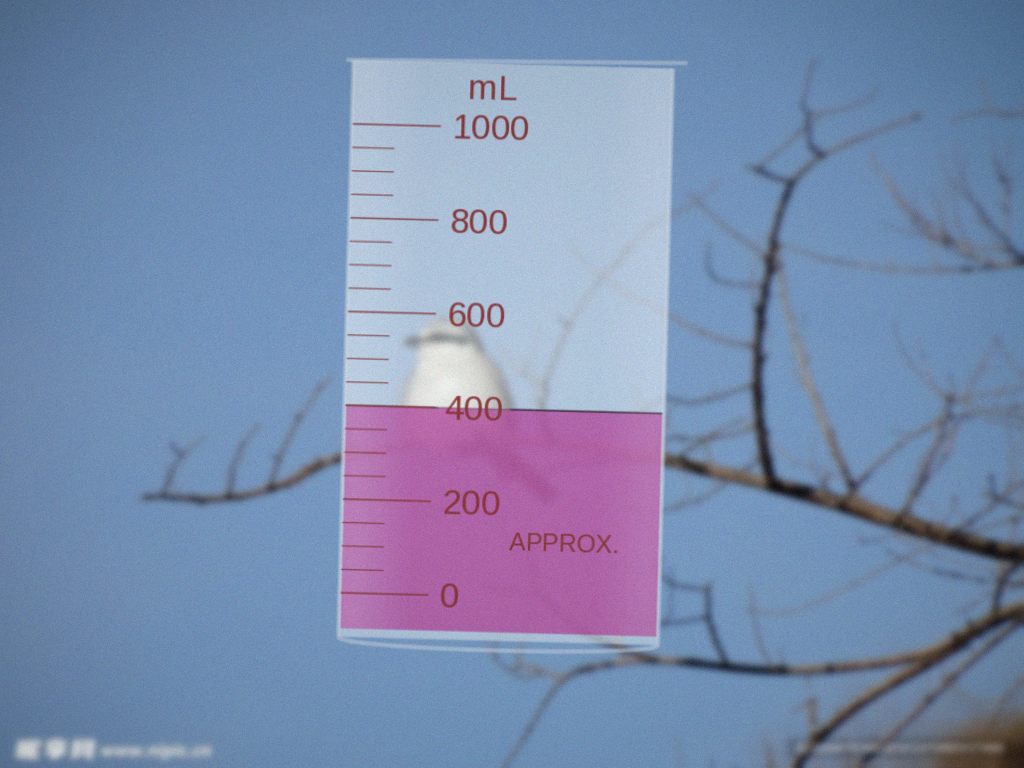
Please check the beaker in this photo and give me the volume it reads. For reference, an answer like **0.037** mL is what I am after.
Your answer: **400** mL
